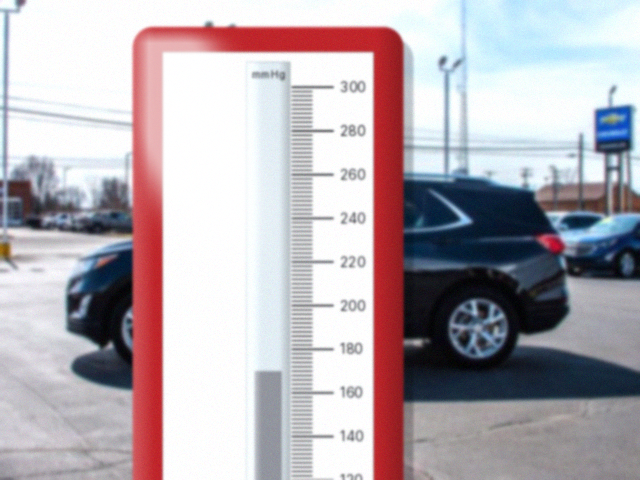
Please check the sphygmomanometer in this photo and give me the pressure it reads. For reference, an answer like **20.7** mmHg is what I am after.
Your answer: **170** mmHg
